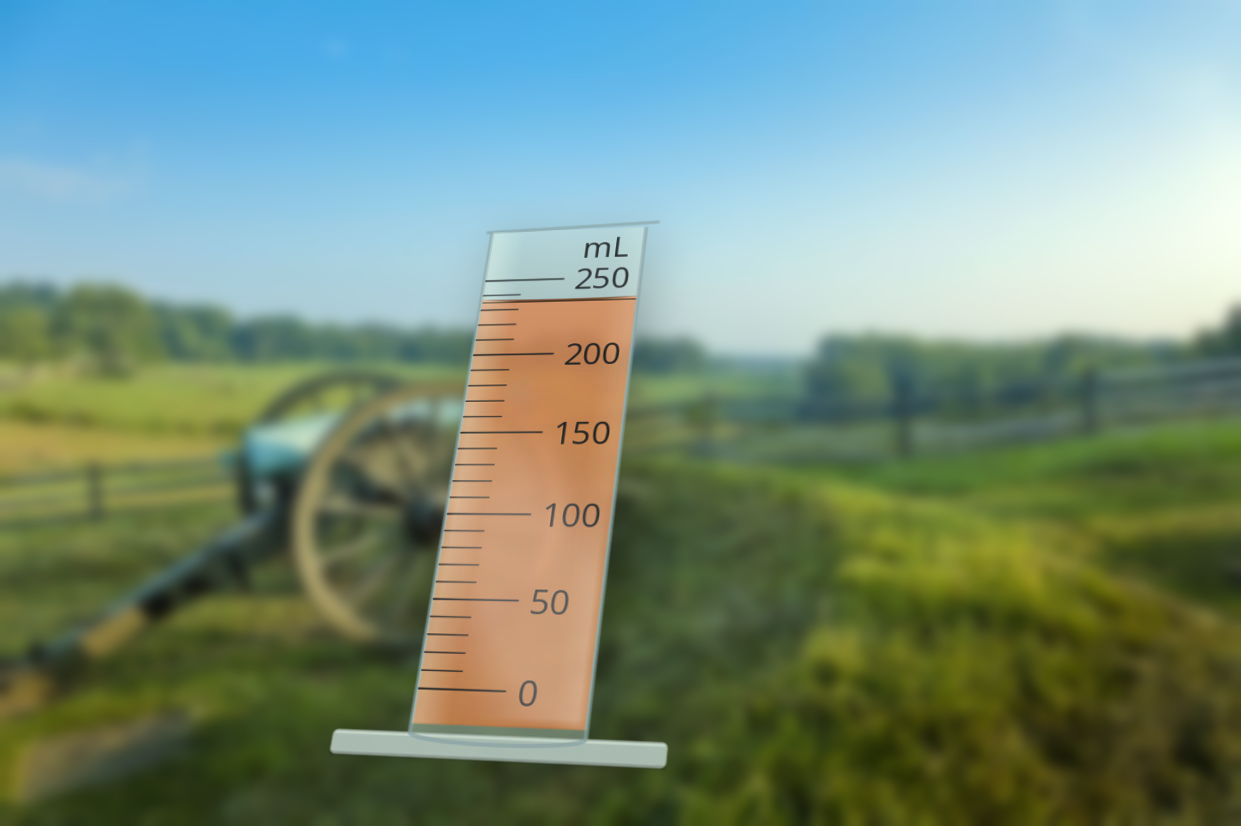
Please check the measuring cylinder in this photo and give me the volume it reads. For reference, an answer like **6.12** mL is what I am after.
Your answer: **235** mL
